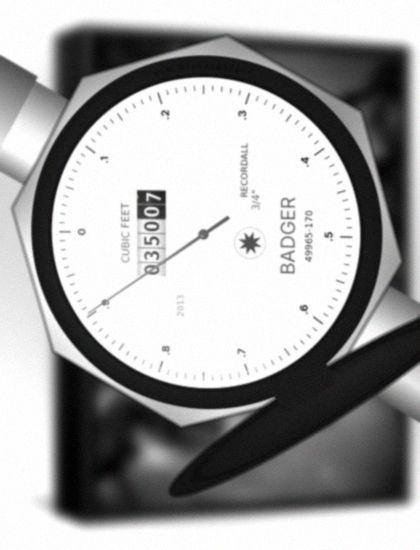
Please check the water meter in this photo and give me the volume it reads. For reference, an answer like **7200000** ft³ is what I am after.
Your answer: **35006.90** ft³
